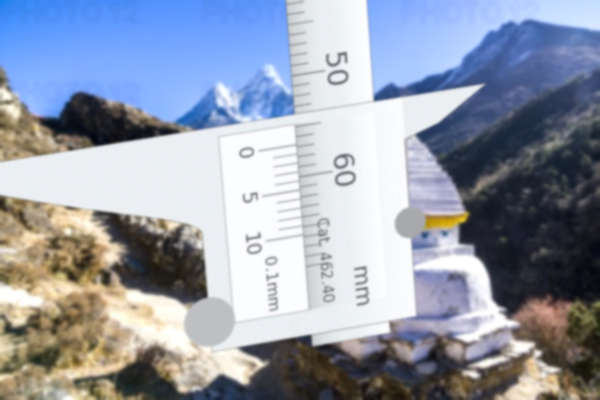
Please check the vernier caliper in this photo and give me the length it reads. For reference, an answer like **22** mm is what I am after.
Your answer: **56.8** mm
